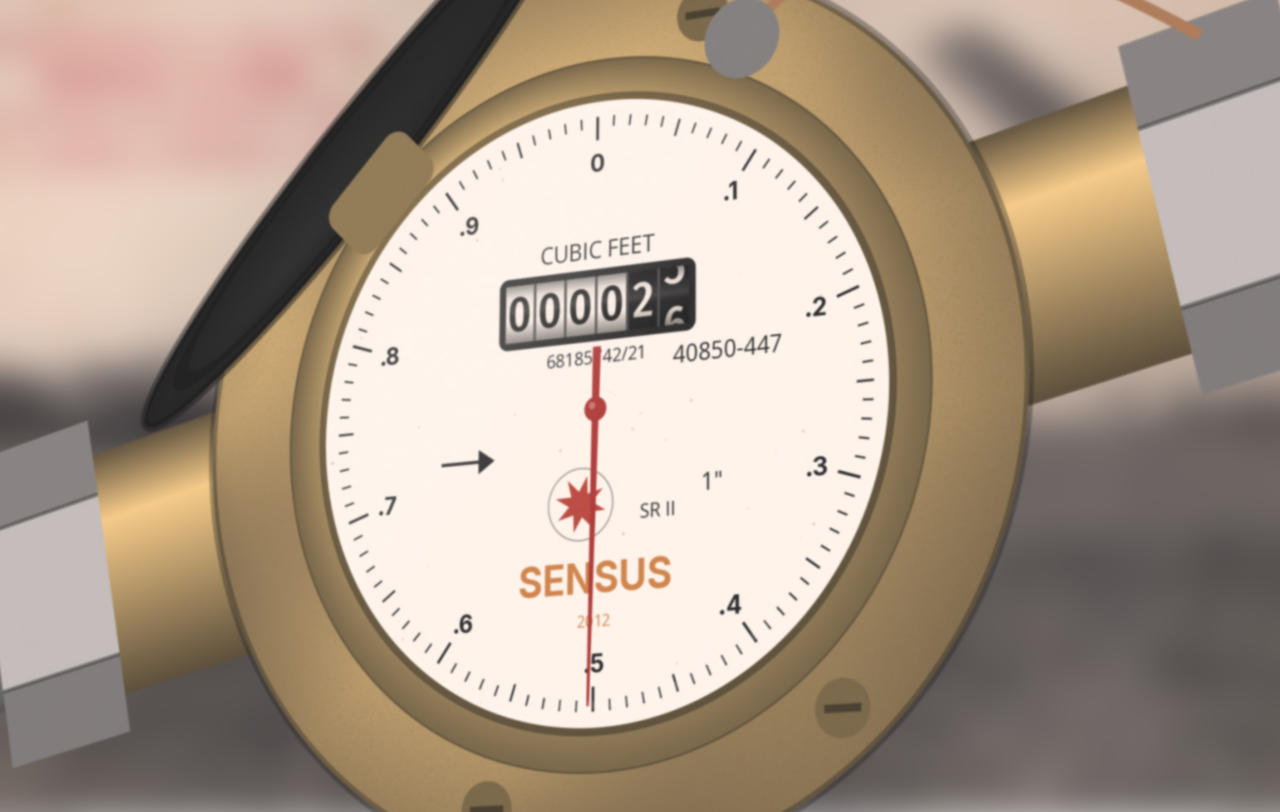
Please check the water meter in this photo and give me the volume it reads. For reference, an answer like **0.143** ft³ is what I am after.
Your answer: **25.50** ft³
